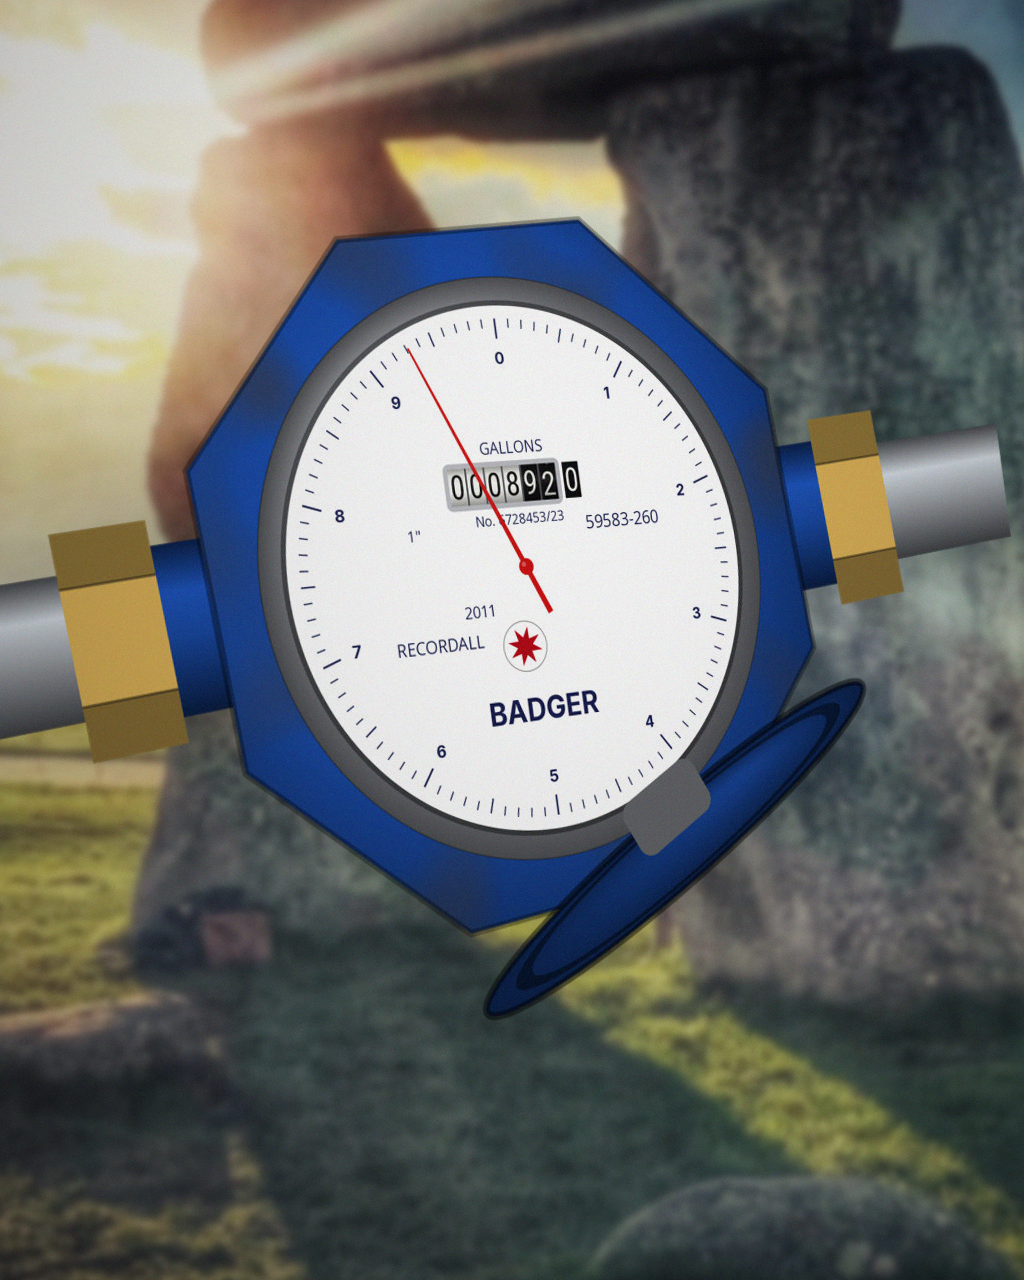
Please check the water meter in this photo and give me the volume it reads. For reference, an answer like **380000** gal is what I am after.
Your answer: **8919.3** gal
